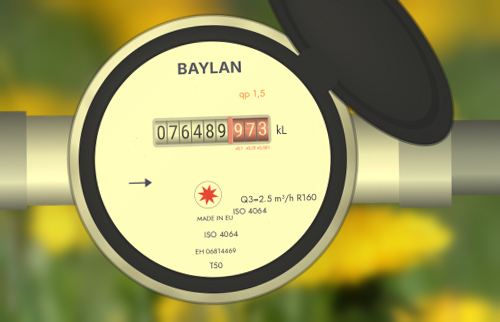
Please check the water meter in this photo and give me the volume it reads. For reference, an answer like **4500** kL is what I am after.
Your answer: **76489.973** kL
